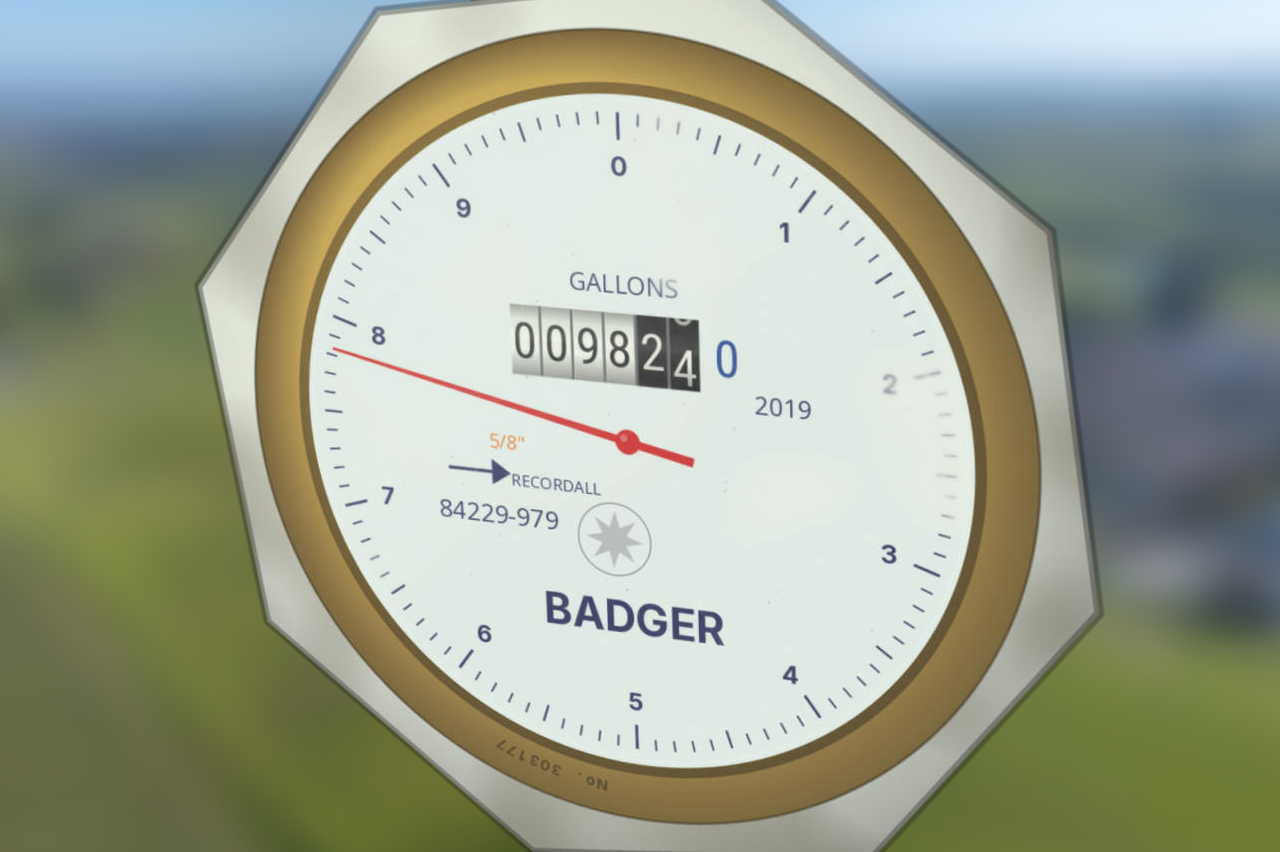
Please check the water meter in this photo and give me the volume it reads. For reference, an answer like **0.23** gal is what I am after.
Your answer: **98237.8** gal
